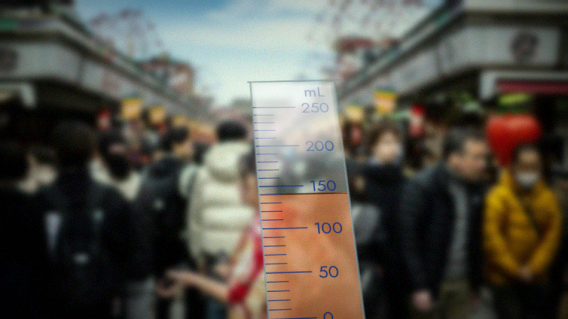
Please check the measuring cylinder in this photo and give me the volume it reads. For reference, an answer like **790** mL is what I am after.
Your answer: **140** mL
